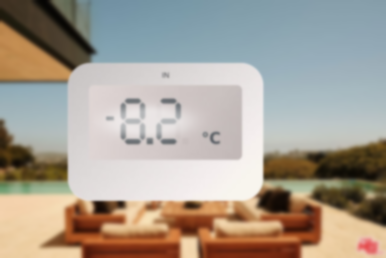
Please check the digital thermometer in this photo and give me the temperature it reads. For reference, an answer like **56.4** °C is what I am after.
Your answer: **-8.2** °C
